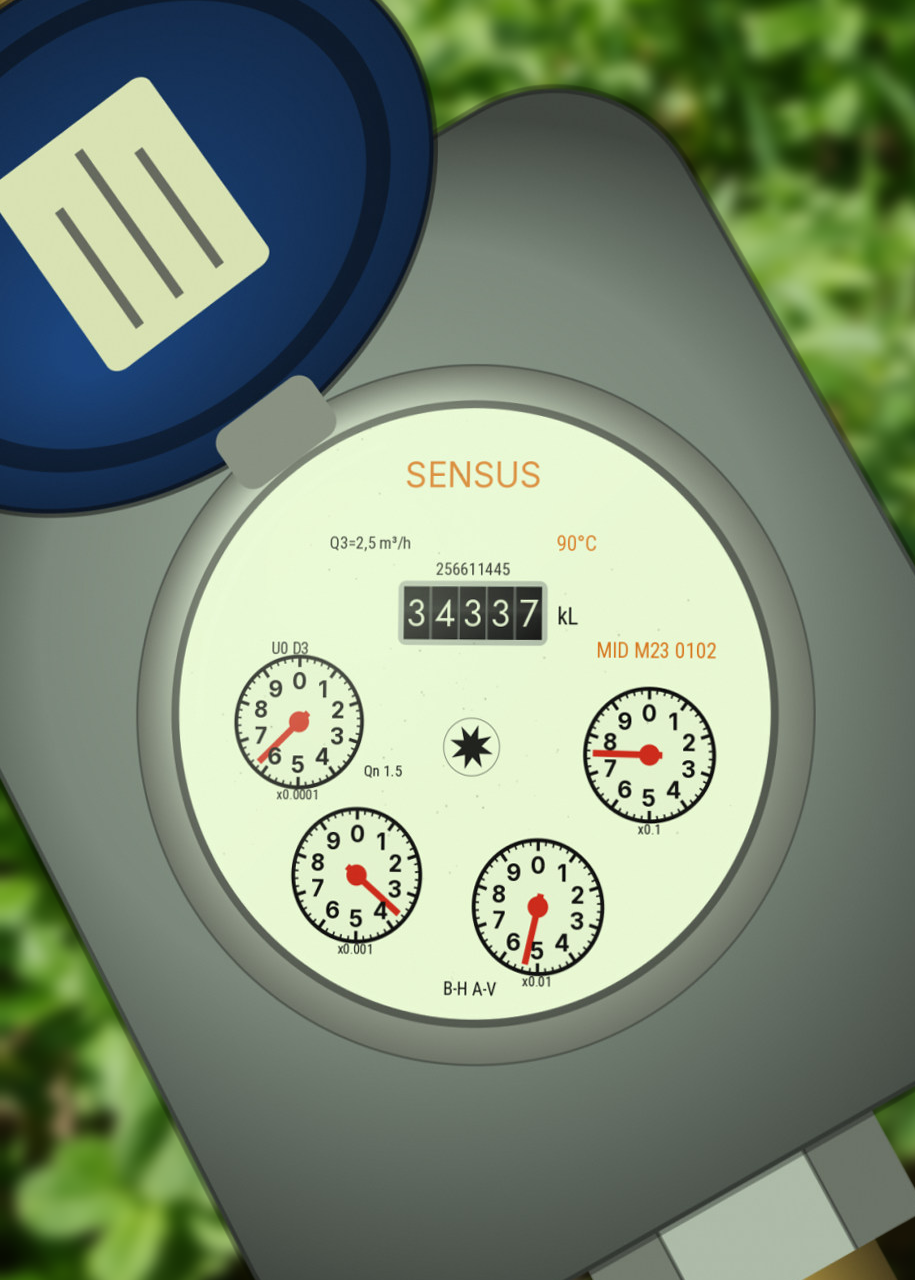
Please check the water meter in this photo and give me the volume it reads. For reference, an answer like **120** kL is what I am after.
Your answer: **34337.7536** kL
